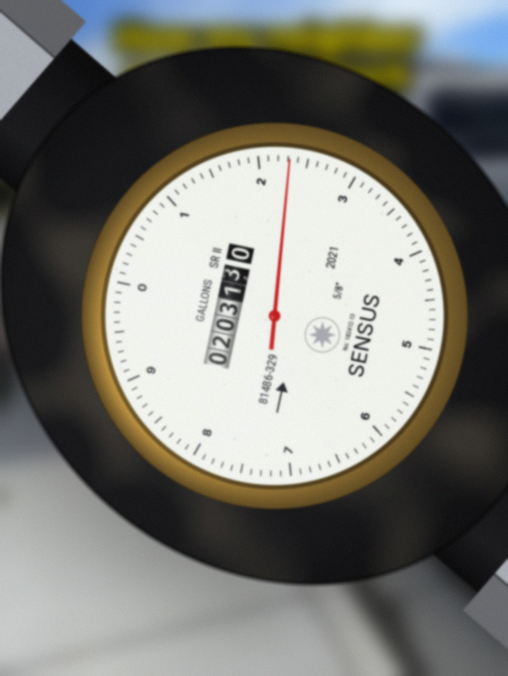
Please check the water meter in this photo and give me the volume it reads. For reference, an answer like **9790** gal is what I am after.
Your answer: **203132.3** gal
